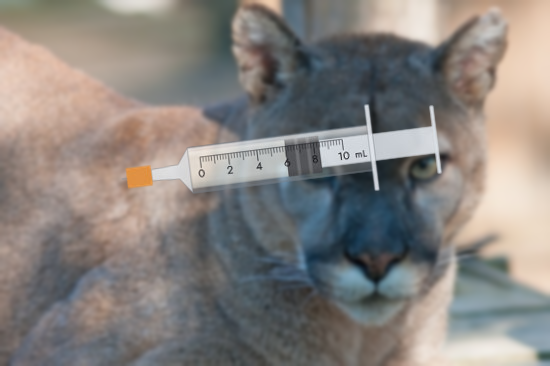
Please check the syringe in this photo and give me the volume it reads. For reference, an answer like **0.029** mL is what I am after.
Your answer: **6** mL
